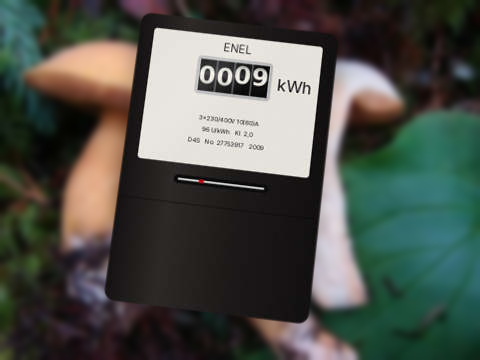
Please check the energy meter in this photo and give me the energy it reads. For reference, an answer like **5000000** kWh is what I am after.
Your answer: **9** kWh
